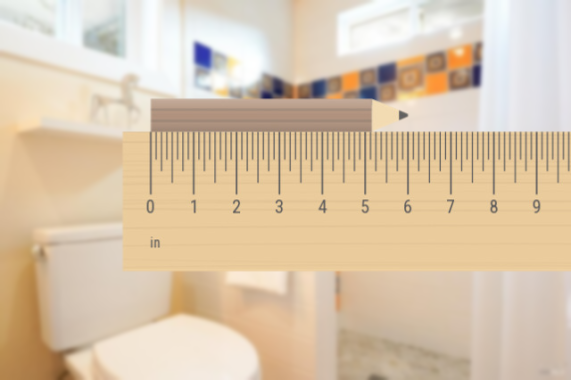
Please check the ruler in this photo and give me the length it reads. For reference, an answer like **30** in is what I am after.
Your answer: **6** in
